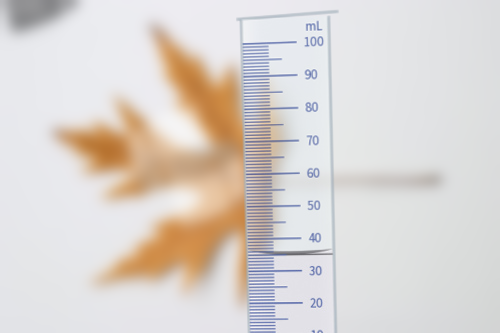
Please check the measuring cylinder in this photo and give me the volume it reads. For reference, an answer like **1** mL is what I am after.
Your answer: **35** mL
